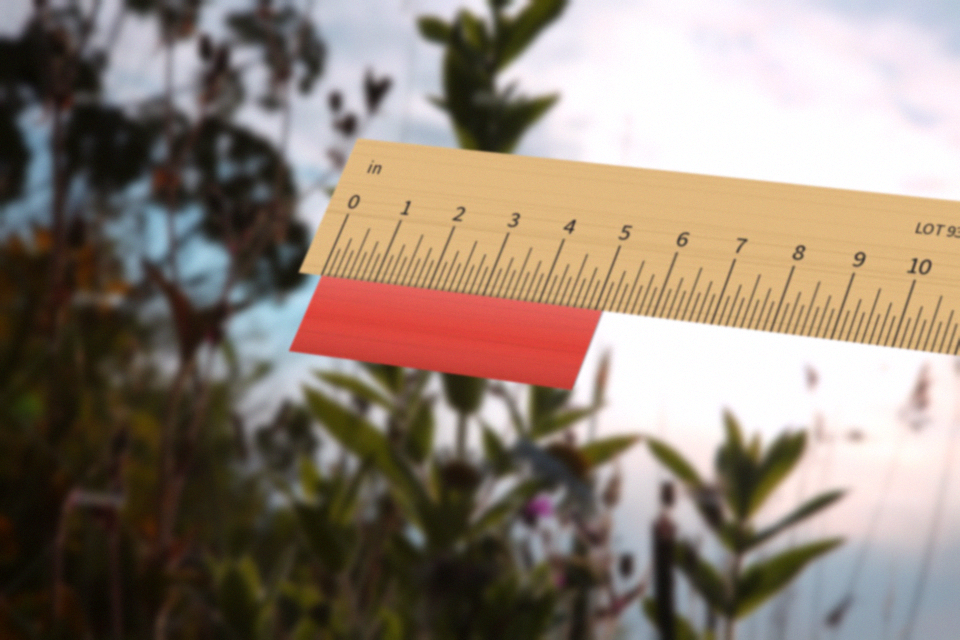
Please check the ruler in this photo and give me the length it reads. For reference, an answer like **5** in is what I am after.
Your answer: **5.125** in
